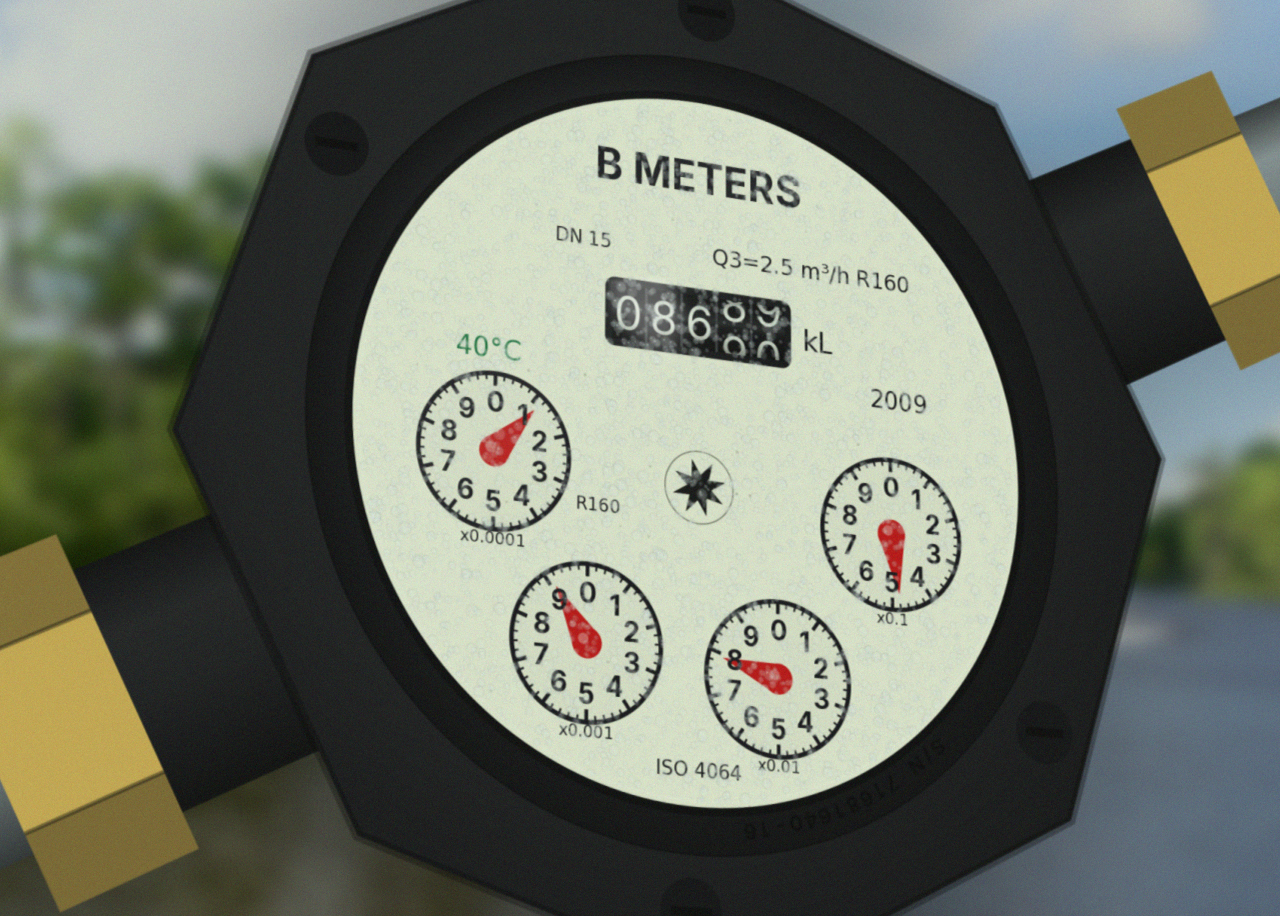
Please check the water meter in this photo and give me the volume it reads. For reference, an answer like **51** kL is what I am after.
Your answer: **8689.4791** kL
